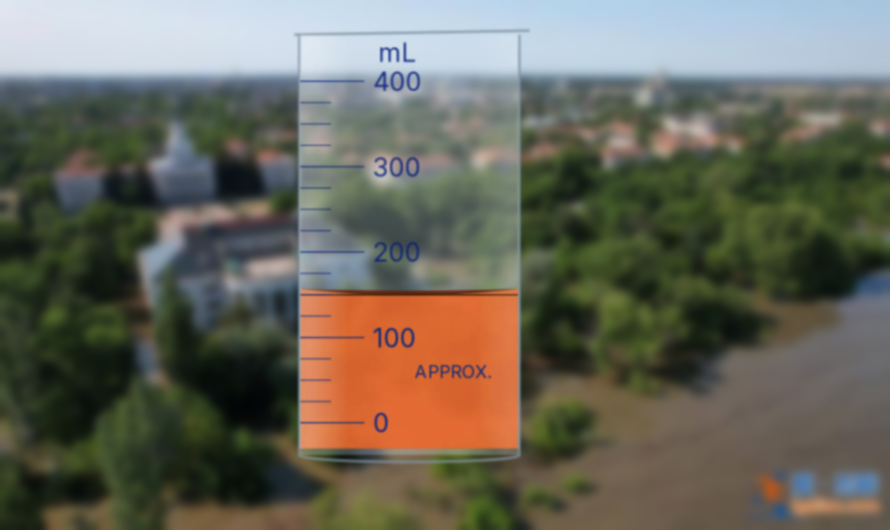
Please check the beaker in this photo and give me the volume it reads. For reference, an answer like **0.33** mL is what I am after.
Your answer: **150** mL
